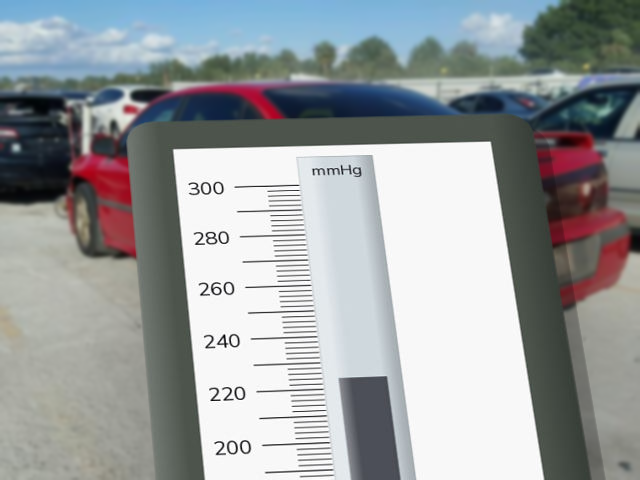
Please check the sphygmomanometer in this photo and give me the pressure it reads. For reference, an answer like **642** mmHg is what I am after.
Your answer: **224** mmHg
